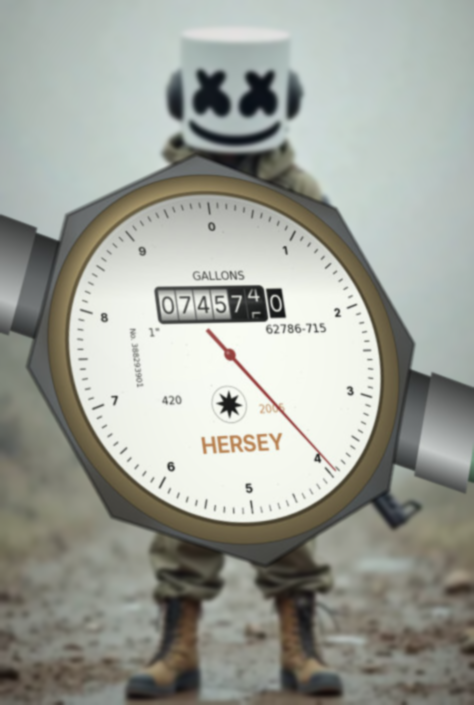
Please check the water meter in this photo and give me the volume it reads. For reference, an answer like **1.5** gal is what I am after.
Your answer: **745743.9** gal
